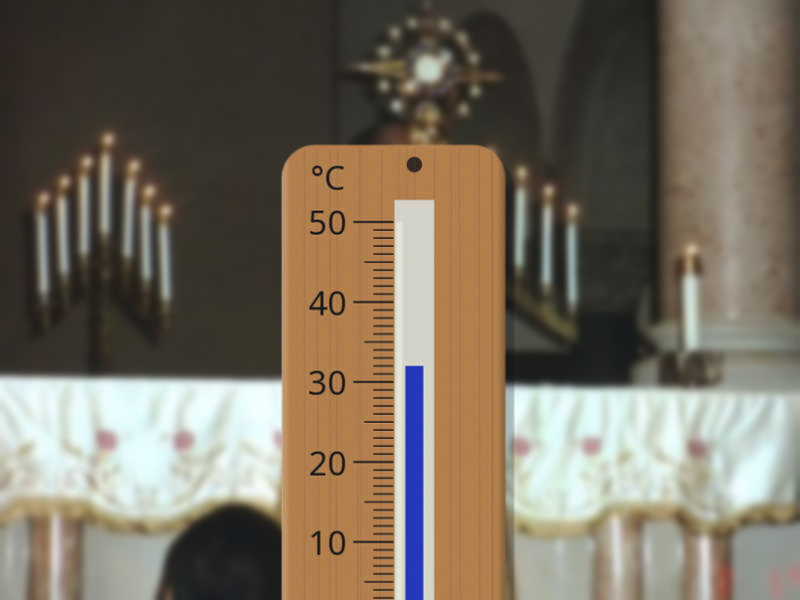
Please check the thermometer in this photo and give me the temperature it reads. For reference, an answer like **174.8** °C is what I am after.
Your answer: **32** °C
